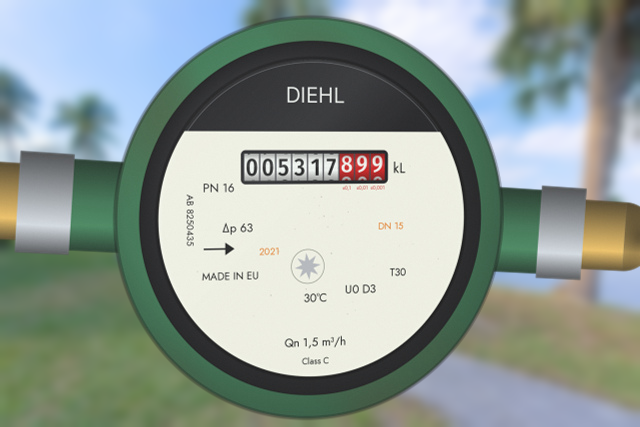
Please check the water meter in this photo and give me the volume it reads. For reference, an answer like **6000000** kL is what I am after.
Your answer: **5317.899** kL
